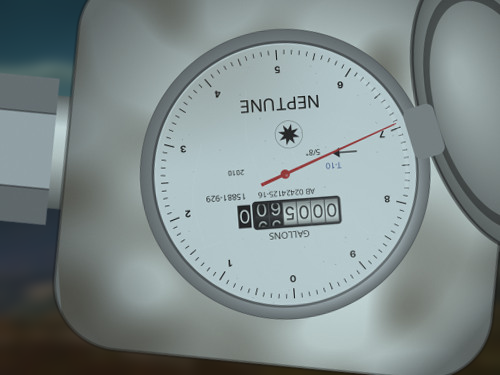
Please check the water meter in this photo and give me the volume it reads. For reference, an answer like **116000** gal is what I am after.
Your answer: **5596.9** gal
